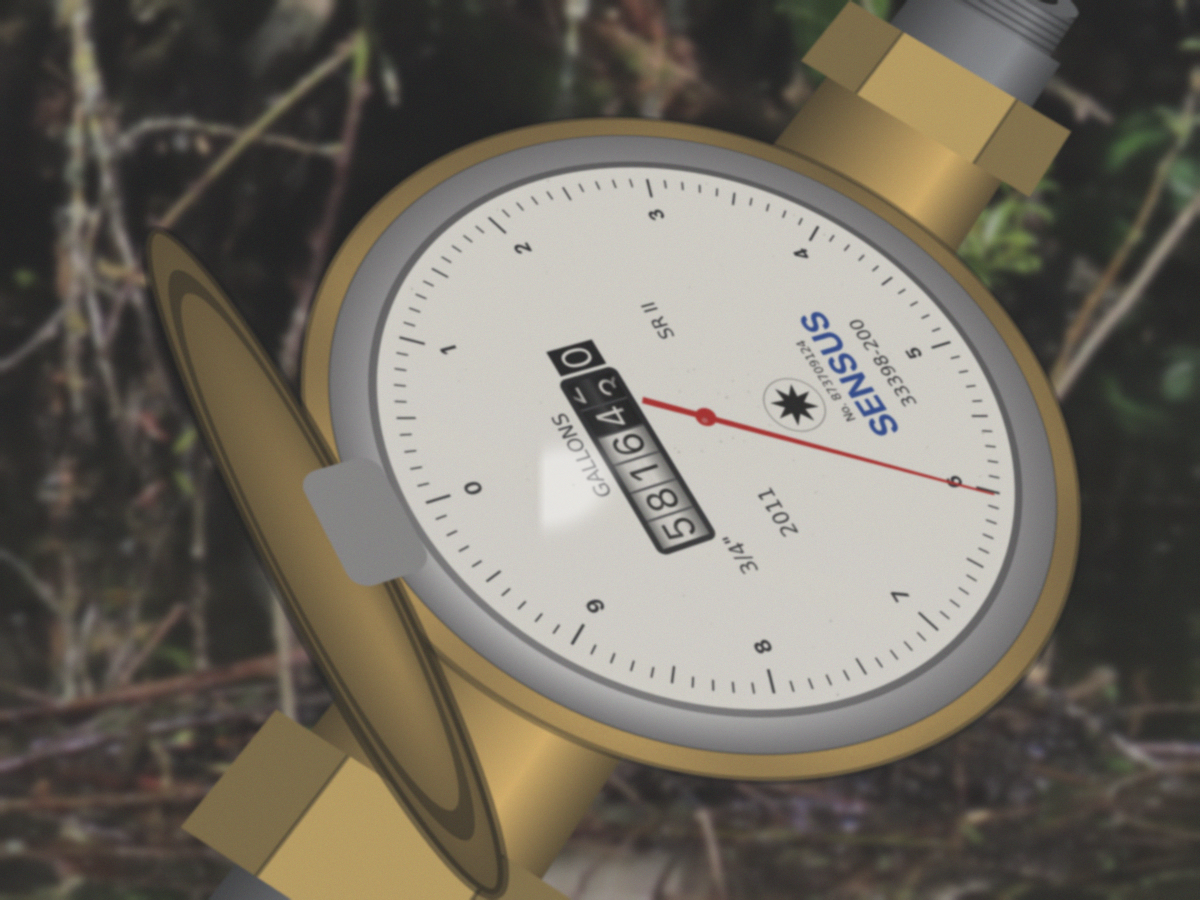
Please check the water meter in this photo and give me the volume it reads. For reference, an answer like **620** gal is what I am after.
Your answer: **5816426.0** gal
